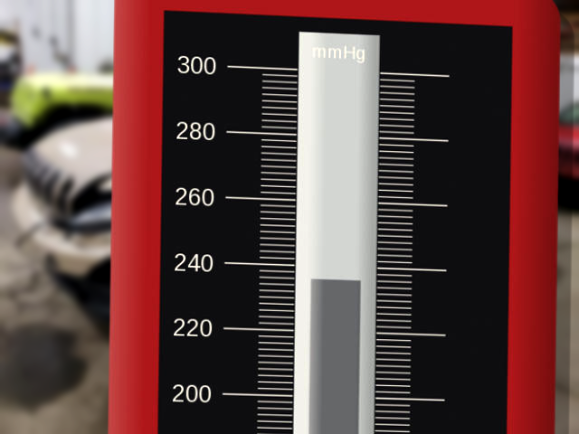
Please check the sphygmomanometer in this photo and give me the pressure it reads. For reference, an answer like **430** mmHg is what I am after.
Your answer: **236** mmHg
